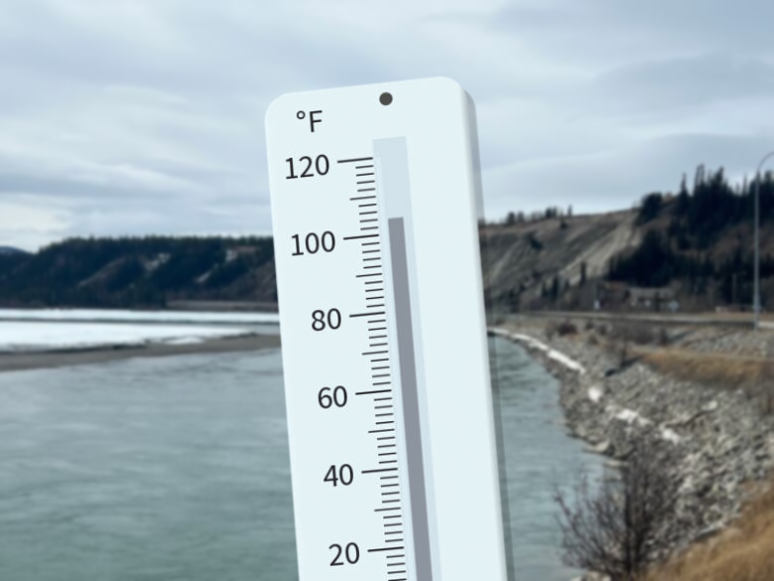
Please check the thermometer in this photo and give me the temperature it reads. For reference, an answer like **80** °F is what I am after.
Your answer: **104** °F
